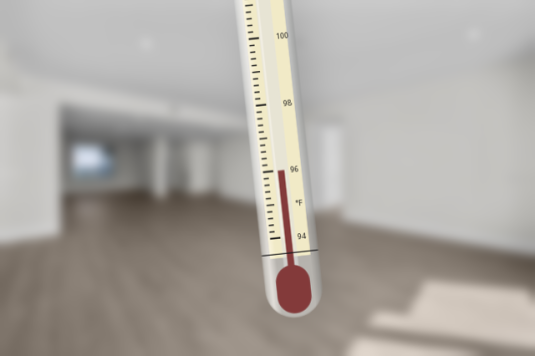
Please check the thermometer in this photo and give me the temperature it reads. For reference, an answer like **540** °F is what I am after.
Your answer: **96** °F
